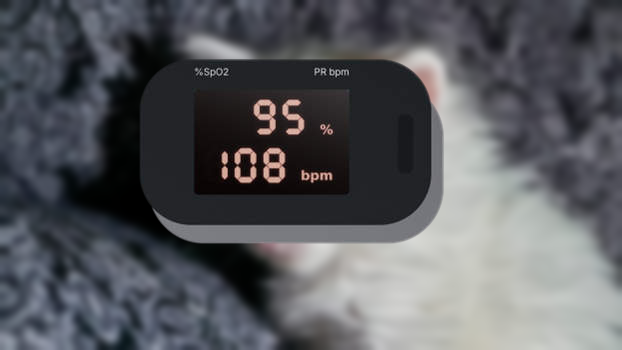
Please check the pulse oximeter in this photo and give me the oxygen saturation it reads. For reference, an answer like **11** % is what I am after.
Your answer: **95** %
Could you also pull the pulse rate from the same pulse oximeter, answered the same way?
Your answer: **108** bpm
